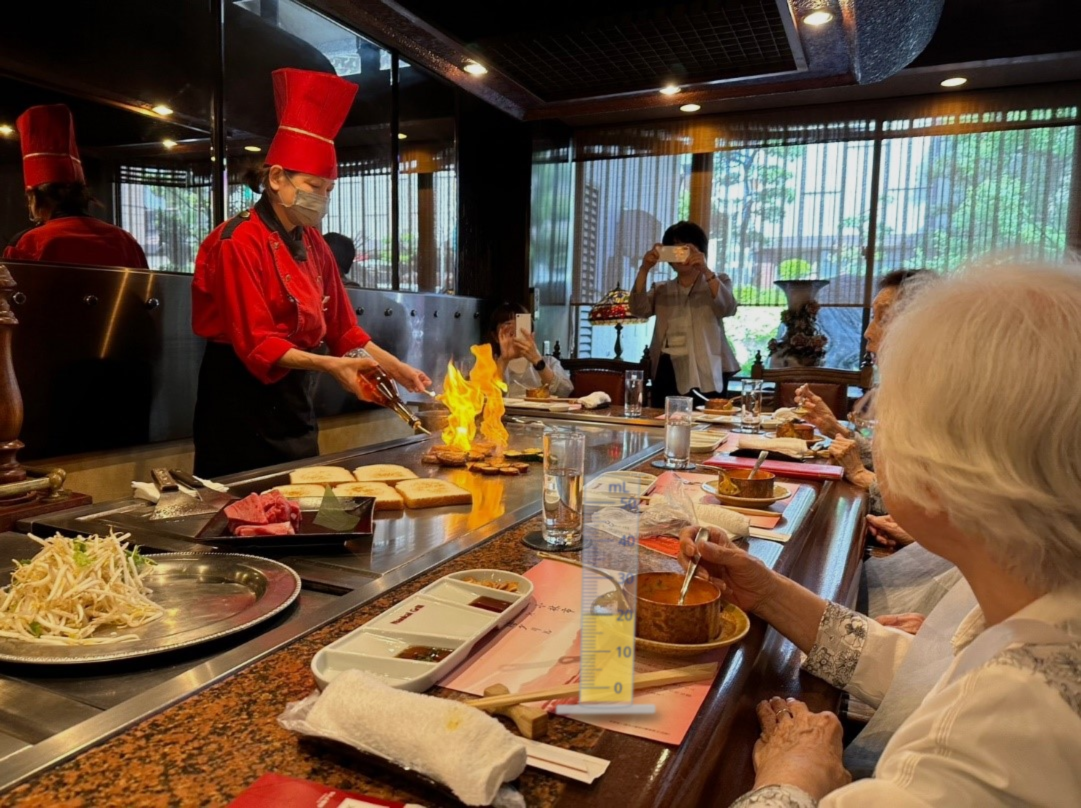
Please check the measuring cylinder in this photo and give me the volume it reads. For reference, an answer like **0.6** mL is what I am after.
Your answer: **20** mL
